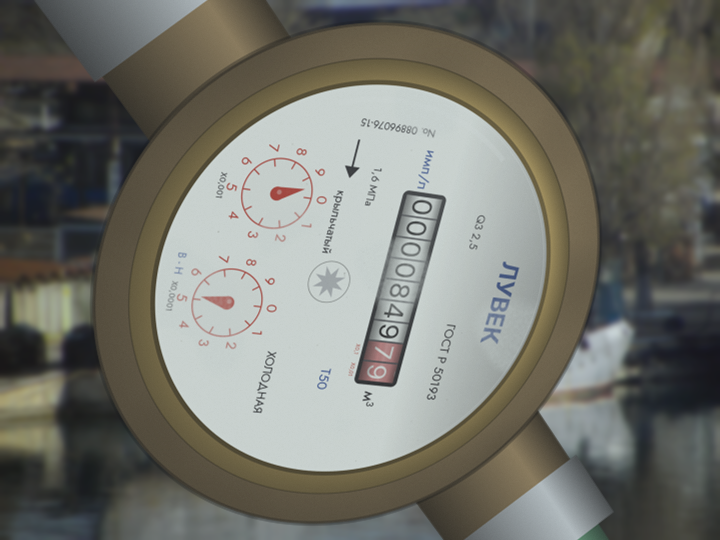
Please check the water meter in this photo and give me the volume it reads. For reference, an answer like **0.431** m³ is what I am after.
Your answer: **849.7895** m³
